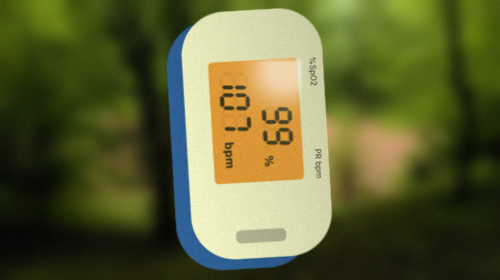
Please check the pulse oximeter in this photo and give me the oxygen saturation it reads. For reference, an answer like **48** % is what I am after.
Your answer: **99** %
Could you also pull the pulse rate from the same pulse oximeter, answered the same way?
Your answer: **107** bpm
